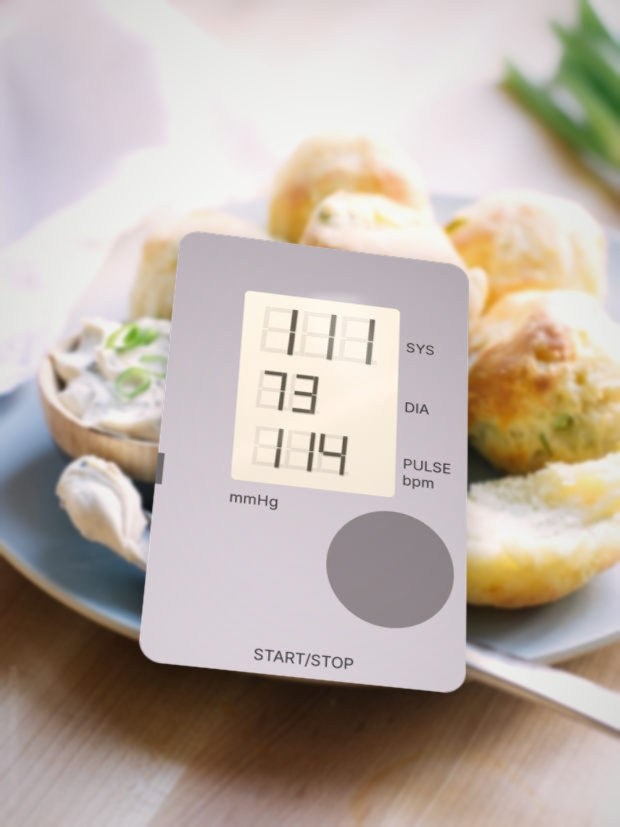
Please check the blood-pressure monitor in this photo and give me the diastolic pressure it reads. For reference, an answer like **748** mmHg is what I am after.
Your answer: **73** mmHg
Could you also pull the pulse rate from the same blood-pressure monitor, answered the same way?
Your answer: **114** bpm
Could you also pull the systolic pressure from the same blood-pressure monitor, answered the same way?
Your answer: **111** mmHg
